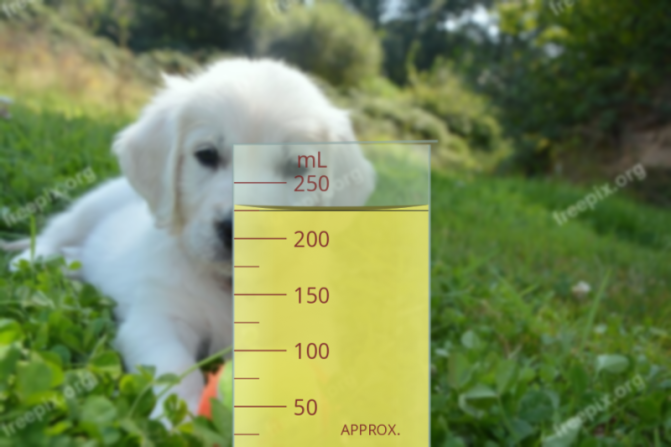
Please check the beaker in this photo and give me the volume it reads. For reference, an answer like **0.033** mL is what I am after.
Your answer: **225** mL
